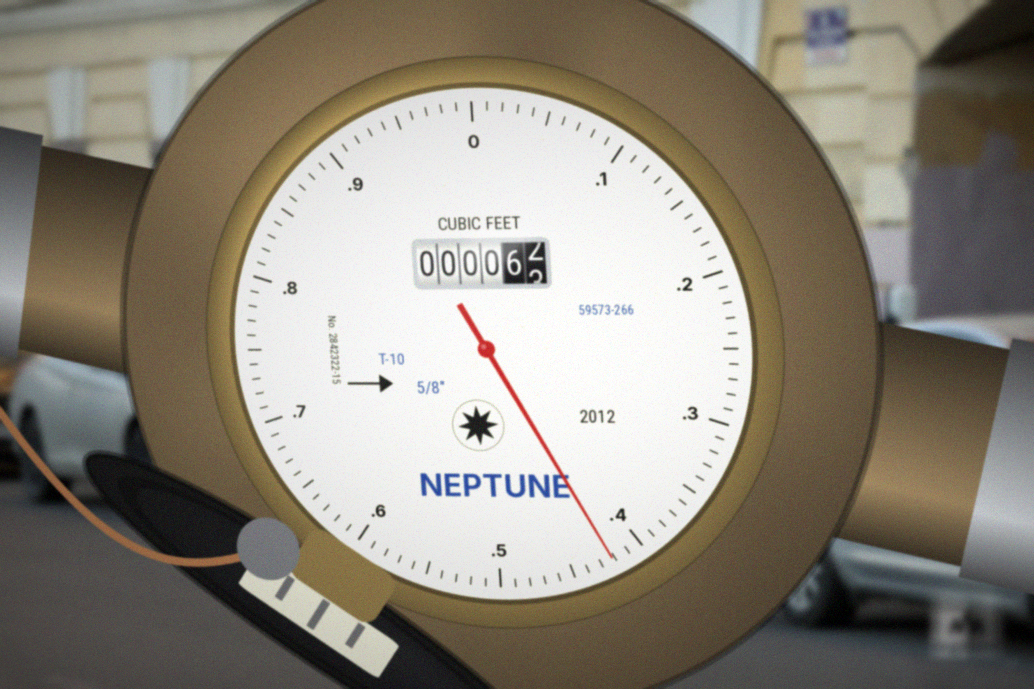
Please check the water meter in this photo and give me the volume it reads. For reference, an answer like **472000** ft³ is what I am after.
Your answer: **62.42** ft³
